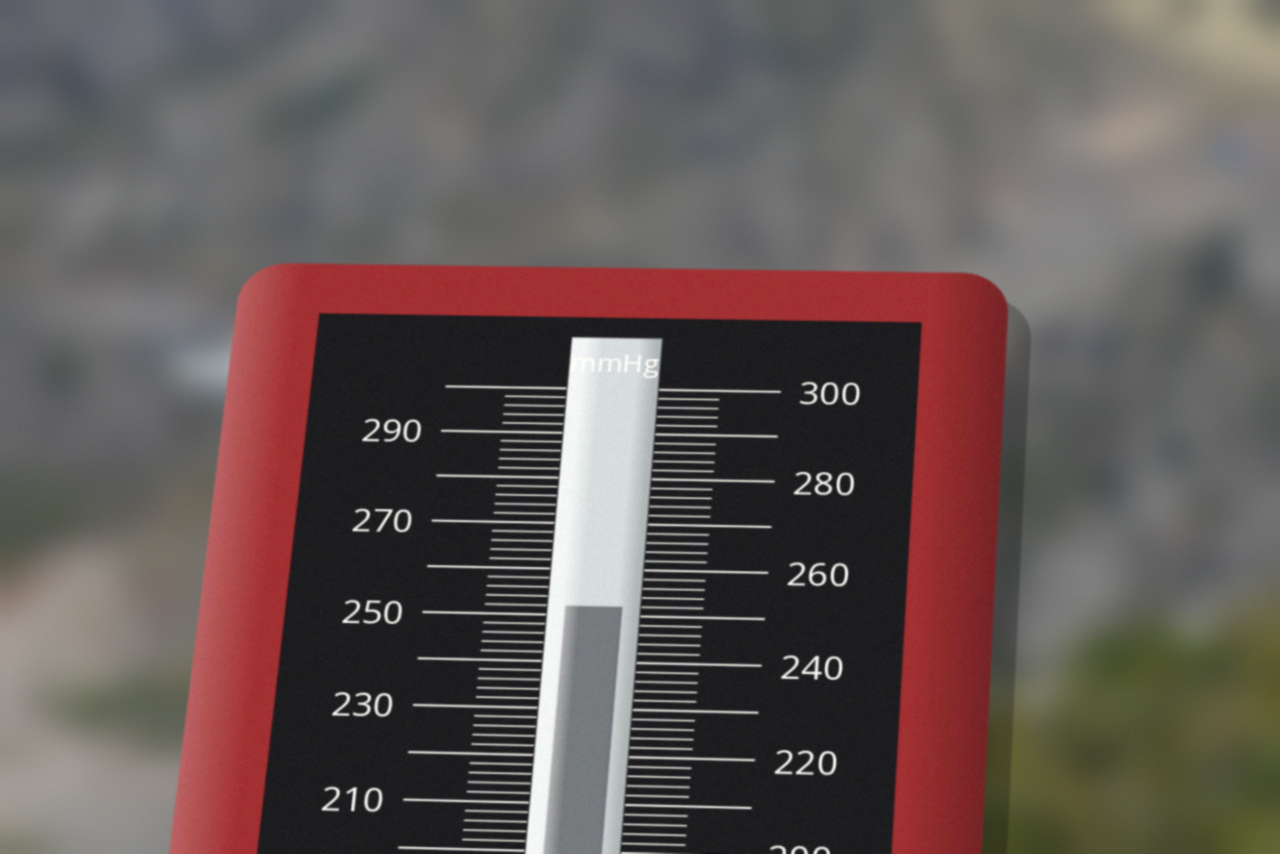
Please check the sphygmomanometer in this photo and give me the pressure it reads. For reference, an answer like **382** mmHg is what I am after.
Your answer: **252** mmHg
